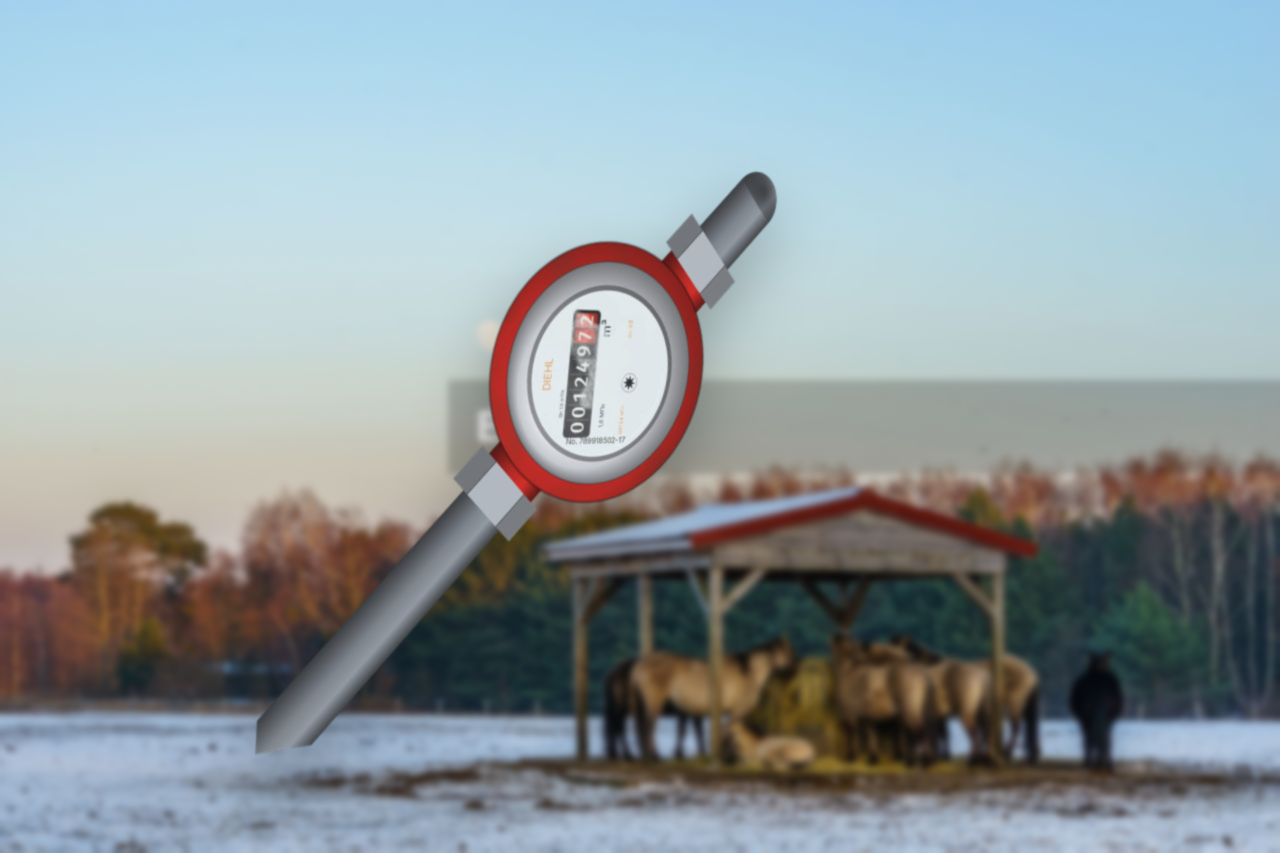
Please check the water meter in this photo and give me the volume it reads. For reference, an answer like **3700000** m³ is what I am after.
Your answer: **1249.72** m³
